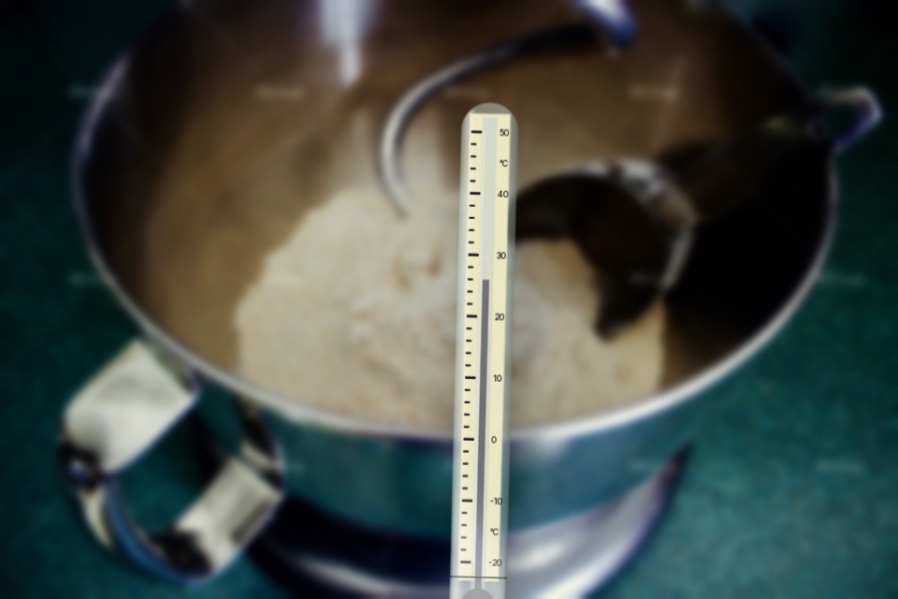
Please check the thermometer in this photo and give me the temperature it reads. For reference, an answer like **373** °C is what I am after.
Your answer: **26** °C
